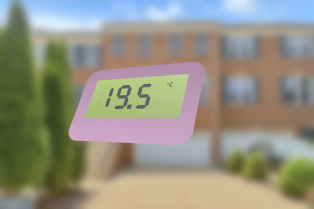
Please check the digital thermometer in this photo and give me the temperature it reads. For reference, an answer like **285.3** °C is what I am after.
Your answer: **19.5** °C
